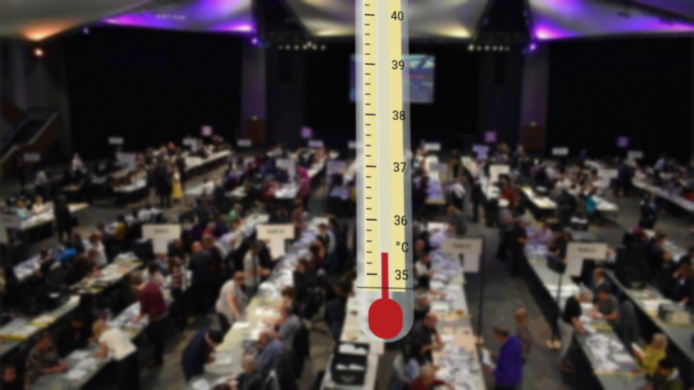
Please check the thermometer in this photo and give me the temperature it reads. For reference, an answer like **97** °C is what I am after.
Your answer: **35.4** °C
